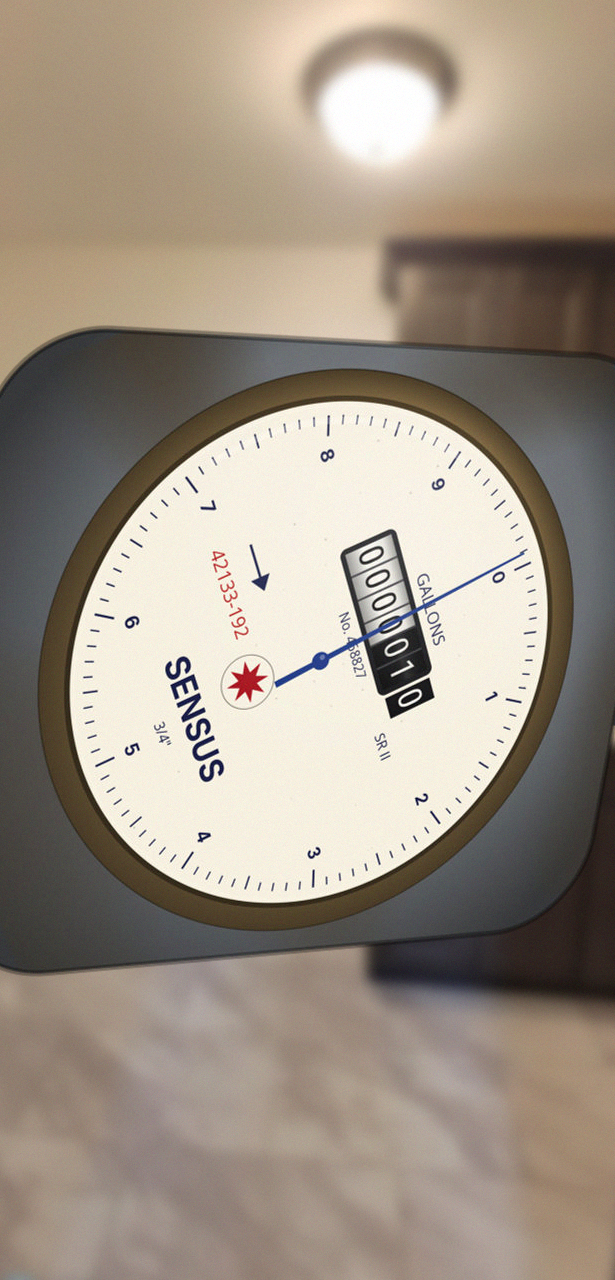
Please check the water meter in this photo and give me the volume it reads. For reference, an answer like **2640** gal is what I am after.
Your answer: **9.9** gal
